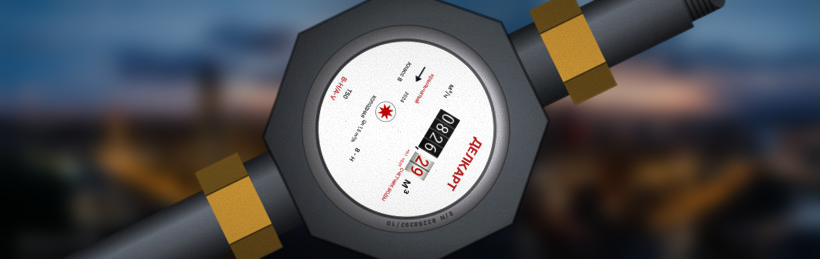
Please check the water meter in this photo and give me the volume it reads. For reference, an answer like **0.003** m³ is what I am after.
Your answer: **826.29** m³
